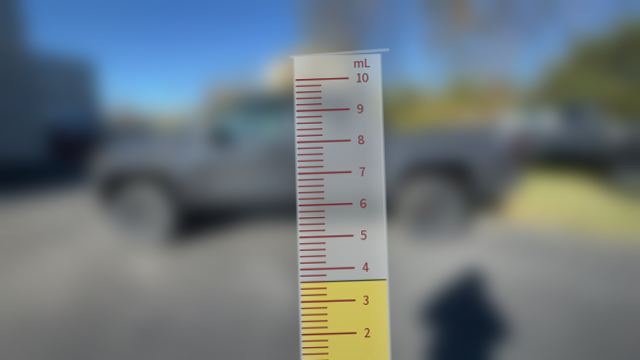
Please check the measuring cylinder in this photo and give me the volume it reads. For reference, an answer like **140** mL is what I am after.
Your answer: **3.6** mL
